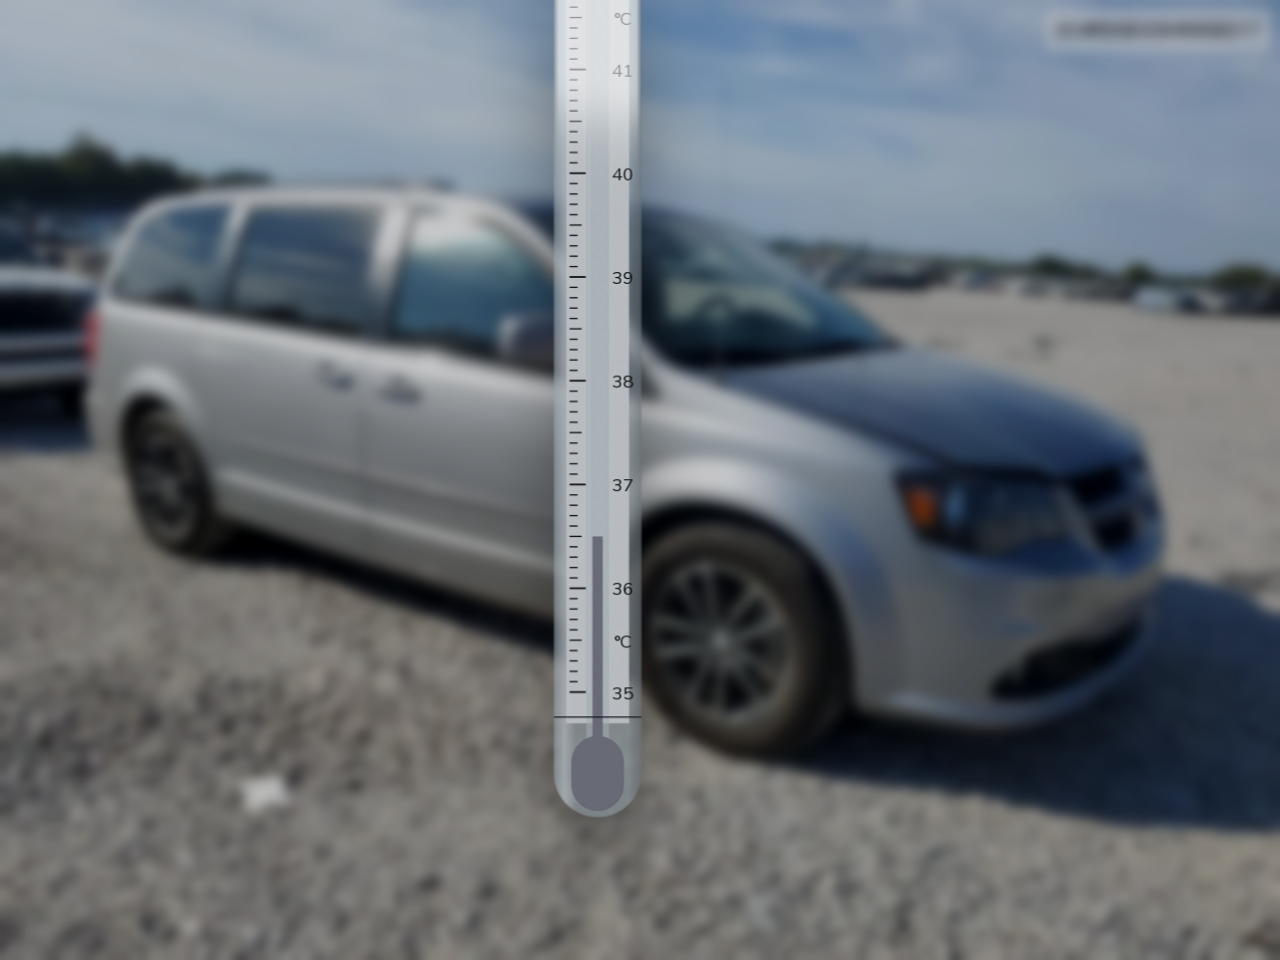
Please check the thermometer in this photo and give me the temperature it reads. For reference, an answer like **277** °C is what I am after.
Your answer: **36.5** °C
